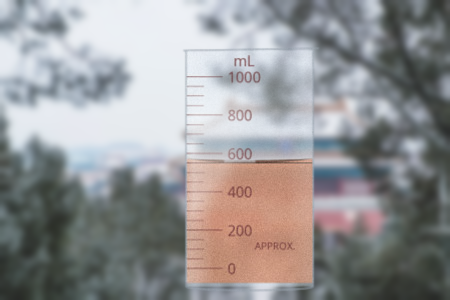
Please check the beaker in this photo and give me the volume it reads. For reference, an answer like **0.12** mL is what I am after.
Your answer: **550** mL
